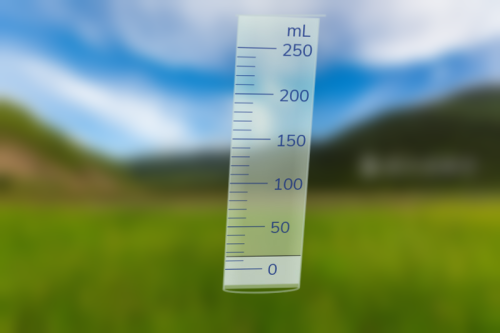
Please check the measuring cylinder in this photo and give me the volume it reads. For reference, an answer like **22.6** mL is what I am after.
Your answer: **15** mL
